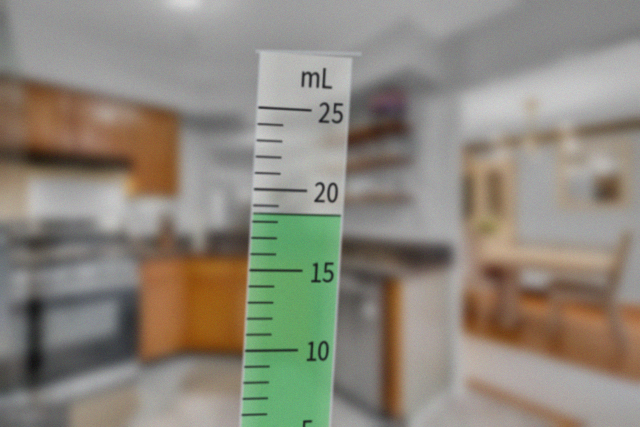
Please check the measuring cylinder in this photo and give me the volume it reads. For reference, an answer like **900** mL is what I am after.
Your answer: **18.5** mL
